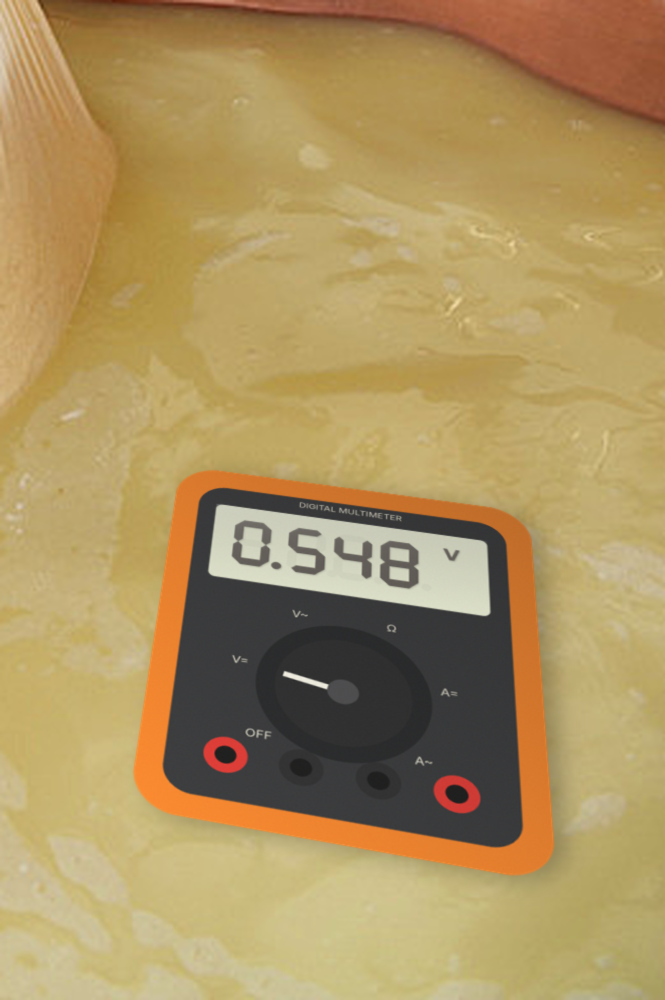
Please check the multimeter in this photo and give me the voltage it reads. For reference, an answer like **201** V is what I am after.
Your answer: **0.548** V
